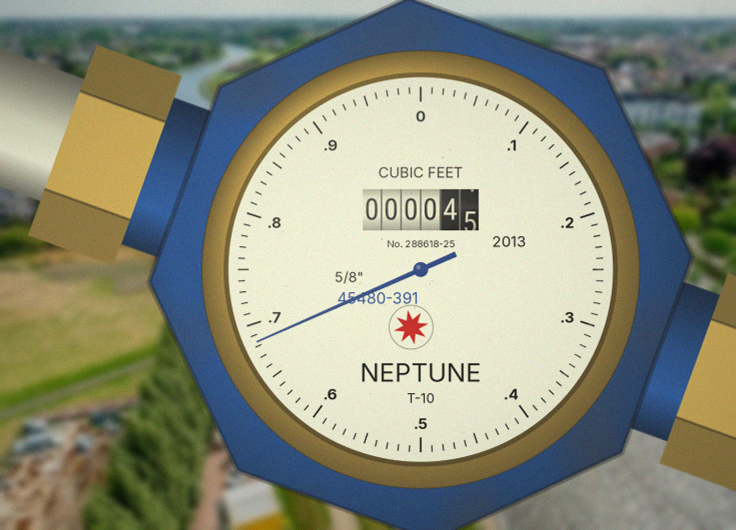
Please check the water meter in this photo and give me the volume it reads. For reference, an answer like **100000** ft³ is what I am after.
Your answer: **44.68** ft³
